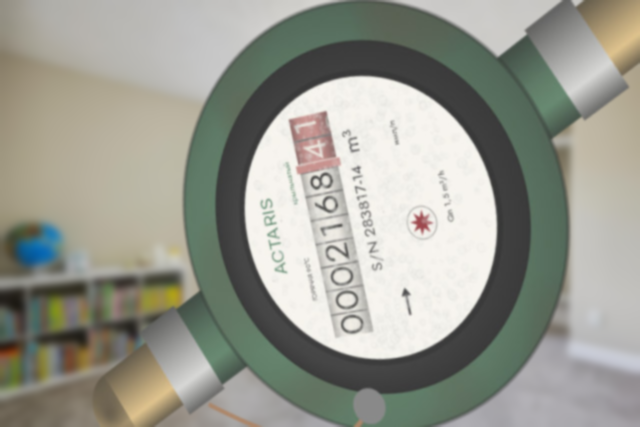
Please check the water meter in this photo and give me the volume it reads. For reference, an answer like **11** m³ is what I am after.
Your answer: **2168.41** m³
